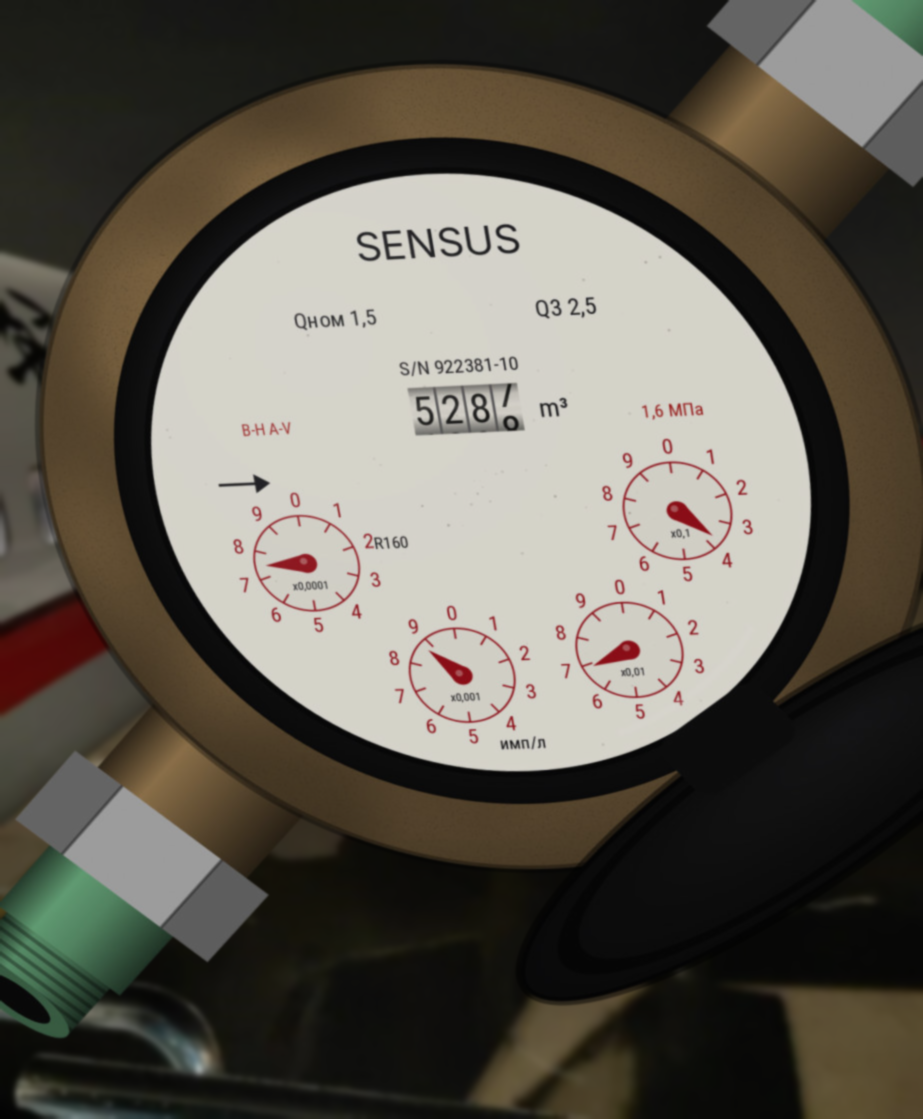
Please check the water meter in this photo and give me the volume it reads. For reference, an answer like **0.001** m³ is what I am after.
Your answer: **5287.3687** m³
